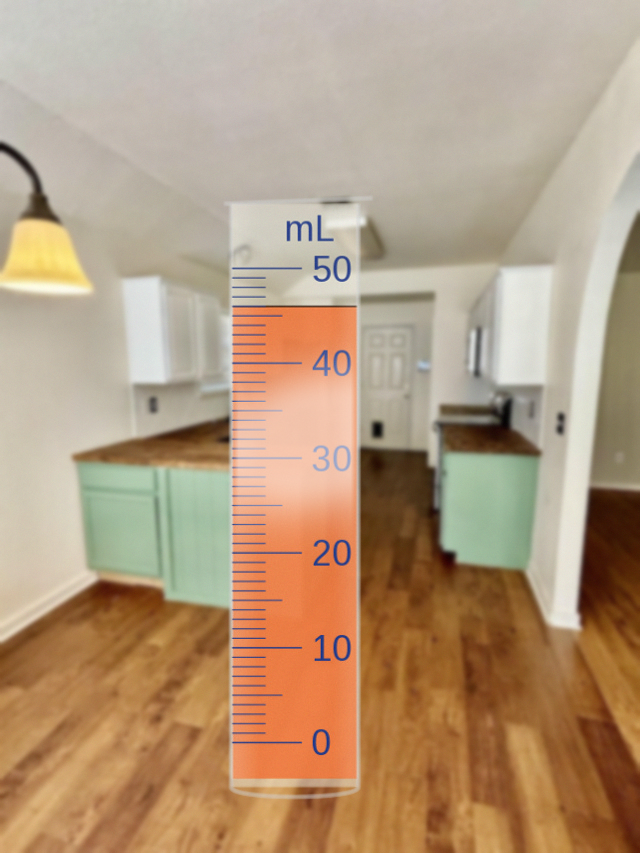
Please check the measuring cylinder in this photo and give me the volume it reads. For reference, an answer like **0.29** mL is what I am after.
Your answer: **46** mL
